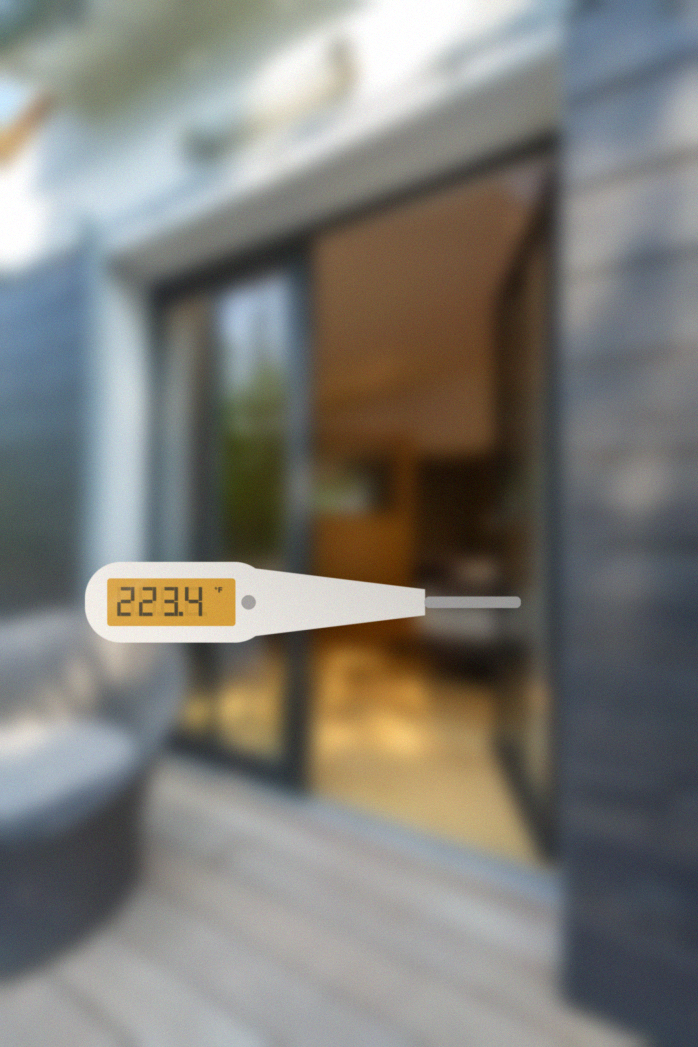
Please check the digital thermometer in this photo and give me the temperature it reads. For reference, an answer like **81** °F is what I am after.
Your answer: **223.4** °F
